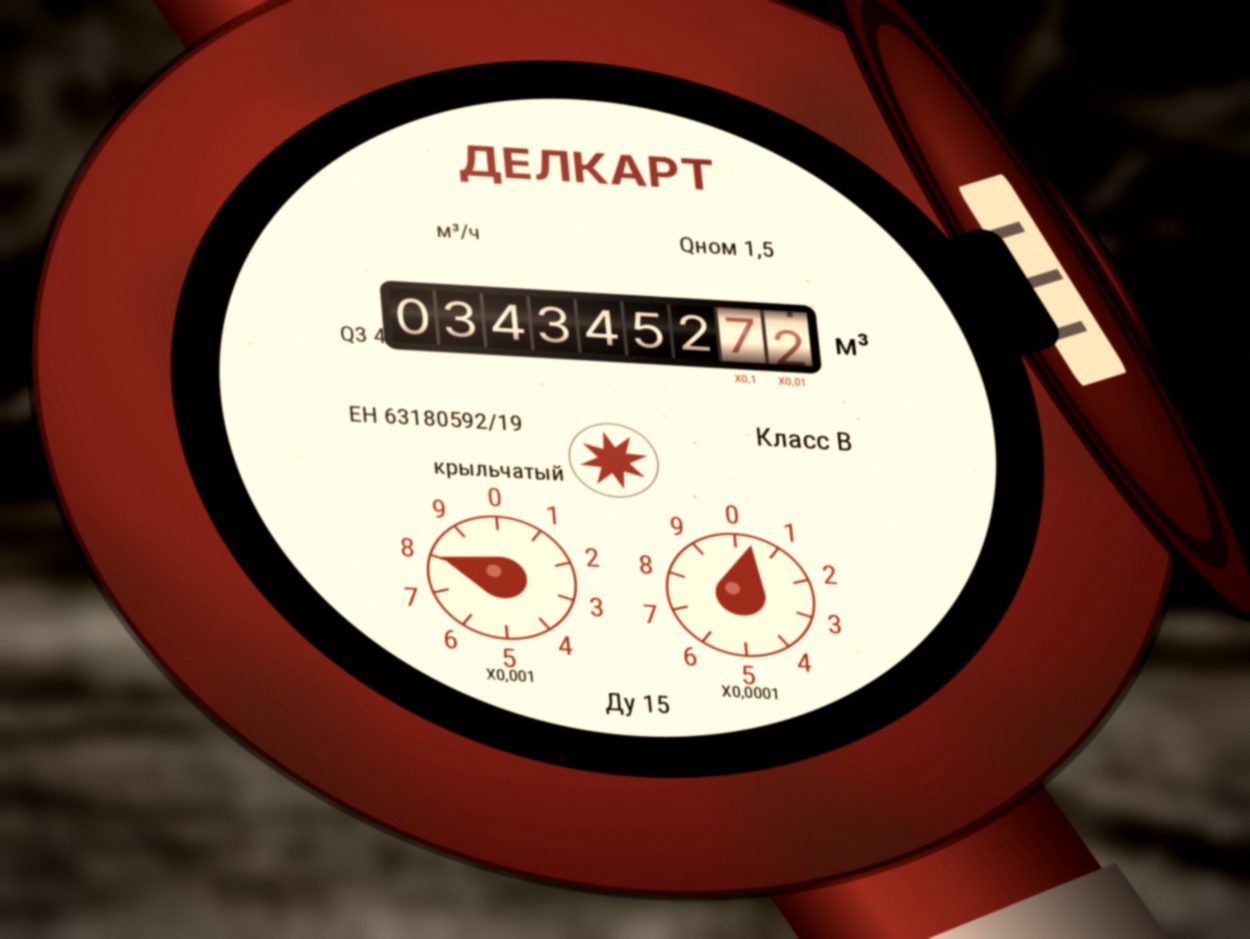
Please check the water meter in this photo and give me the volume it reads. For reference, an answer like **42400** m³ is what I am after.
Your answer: **343452.7180** m³
